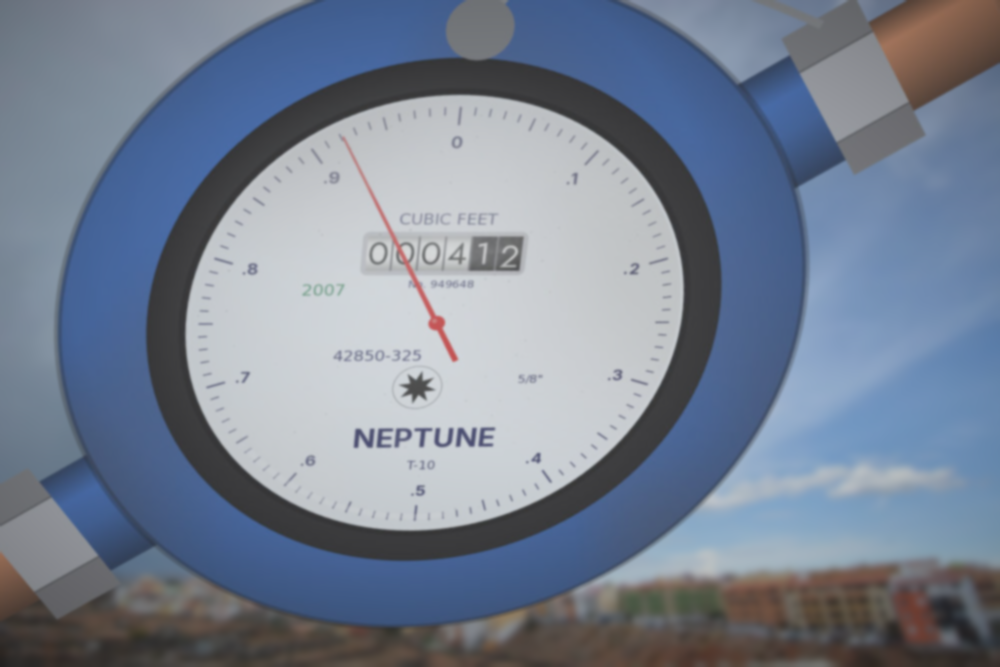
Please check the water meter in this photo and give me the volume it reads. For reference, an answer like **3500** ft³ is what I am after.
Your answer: **411.92** ft³
